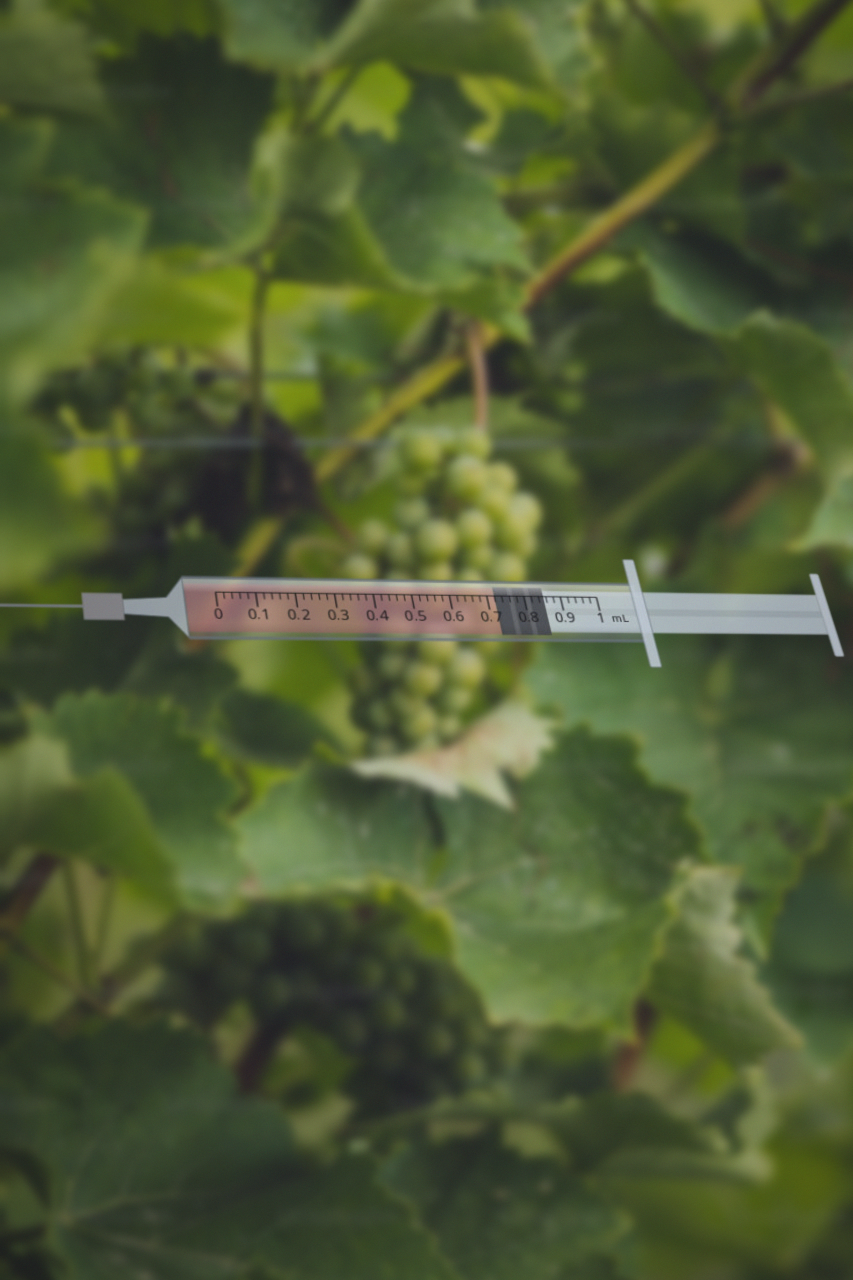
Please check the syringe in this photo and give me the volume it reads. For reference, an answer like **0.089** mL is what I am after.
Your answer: **0.72** mL
